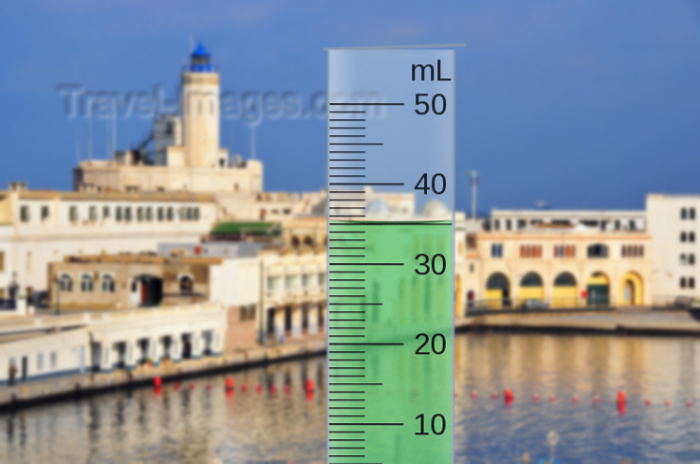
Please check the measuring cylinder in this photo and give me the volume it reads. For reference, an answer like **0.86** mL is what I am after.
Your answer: **35** mL
